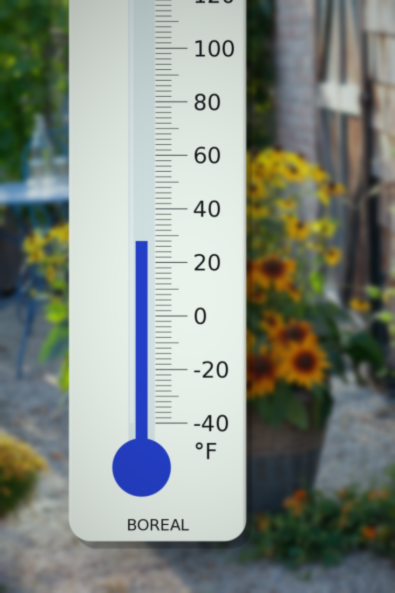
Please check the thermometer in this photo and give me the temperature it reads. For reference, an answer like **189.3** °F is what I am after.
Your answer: **28** °F
